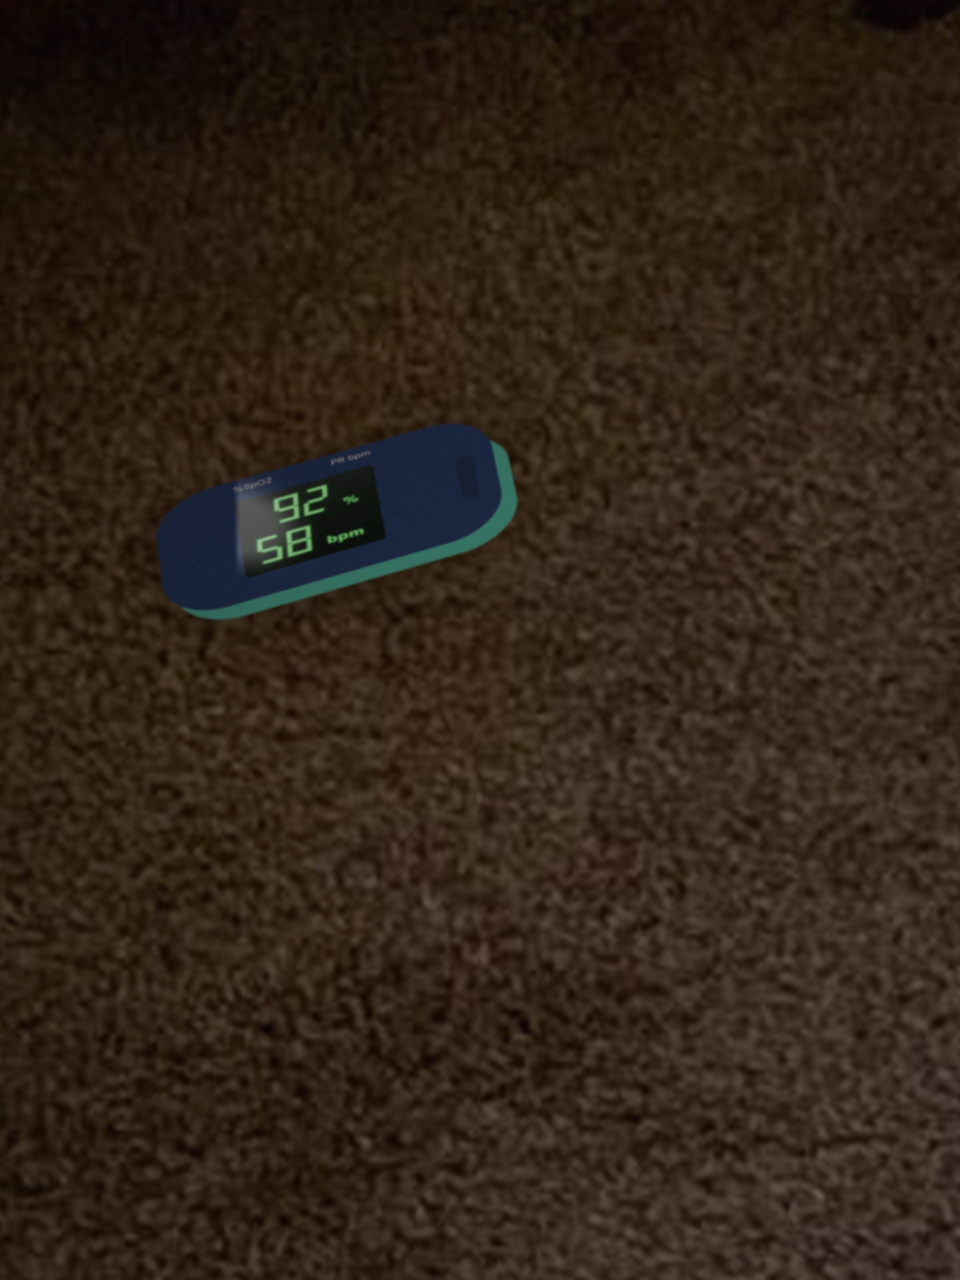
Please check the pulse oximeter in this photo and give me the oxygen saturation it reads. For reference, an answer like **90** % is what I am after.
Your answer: **92** %
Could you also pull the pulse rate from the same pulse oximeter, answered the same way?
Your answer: **58** bpm
